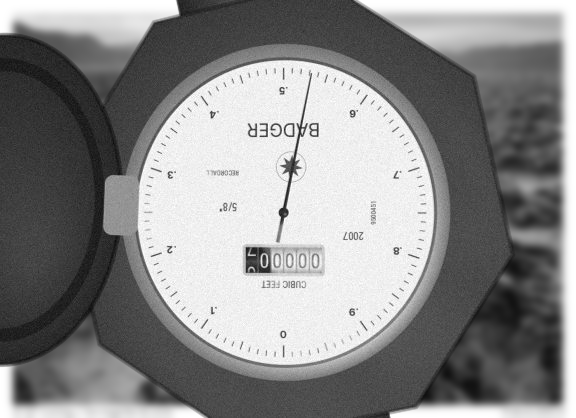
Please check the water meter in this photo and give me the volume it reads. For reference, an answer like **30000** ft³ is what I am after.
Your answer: **6.53** ft³
